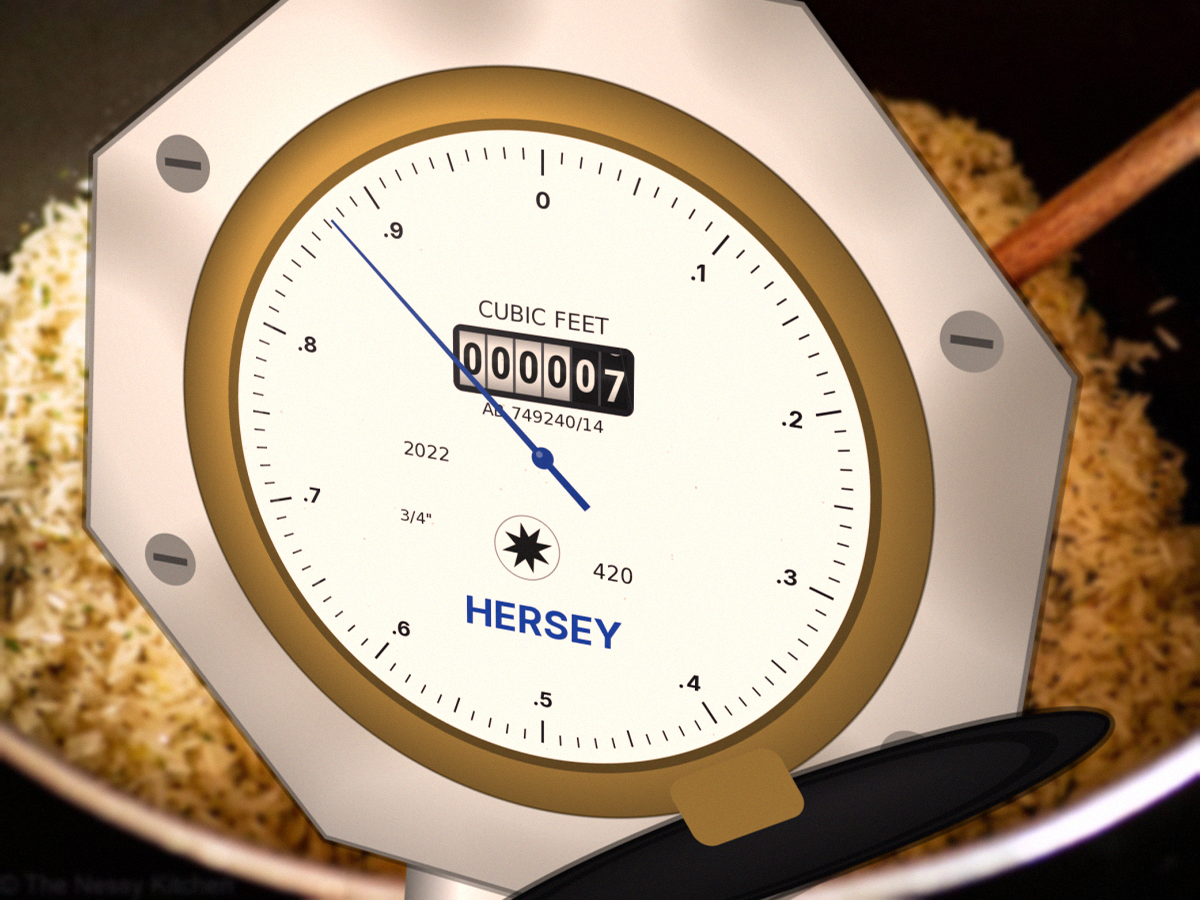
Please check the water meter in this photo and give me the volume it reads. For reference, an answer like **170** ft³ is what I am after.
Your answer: **6.87** ft³
